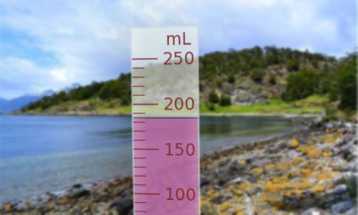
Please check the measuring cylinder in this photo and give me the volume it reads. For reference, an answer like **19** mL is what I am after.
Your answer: **185** mL
